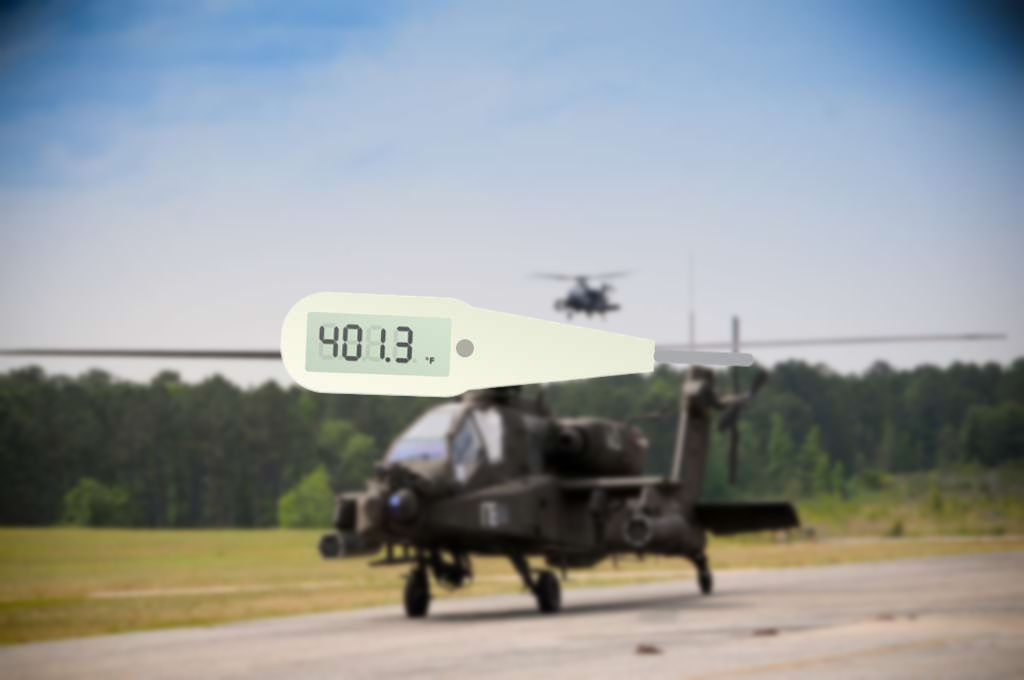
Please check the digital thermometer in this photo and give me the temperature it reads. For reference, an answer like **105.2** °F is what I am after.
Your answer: **401.3** °F
